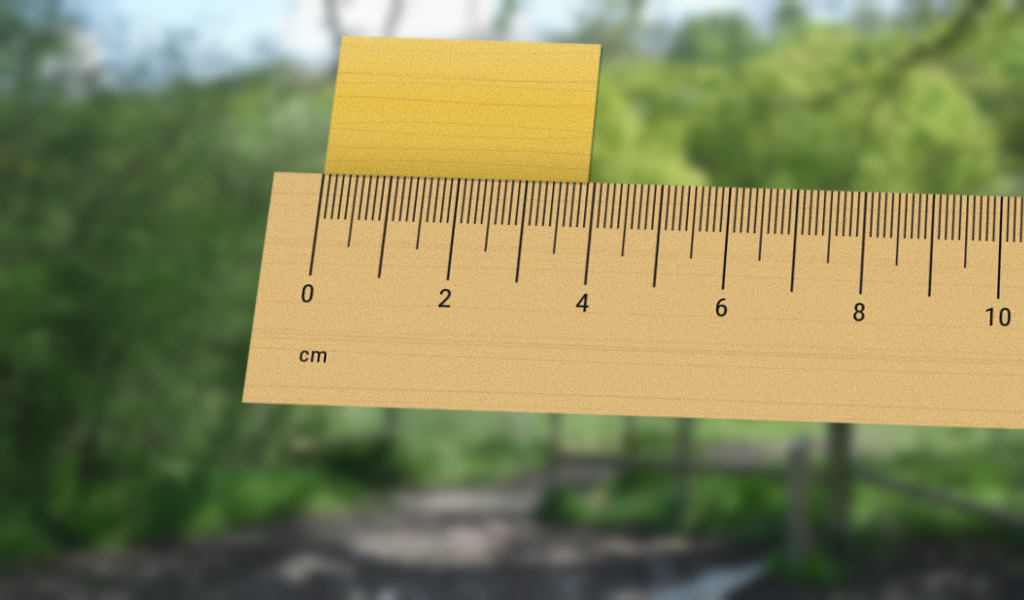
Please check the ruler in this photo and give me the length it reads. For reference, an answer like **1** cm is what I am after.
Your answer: **3.9** cm
